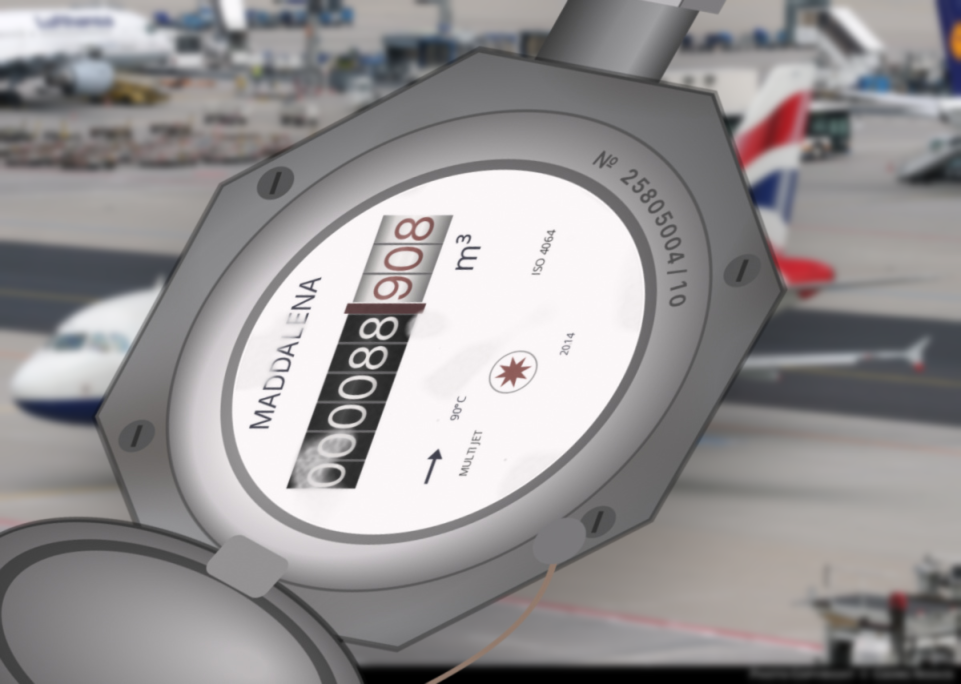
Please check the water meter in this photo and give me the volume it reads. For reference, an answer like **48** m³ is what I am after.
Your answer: **88.908** m³
